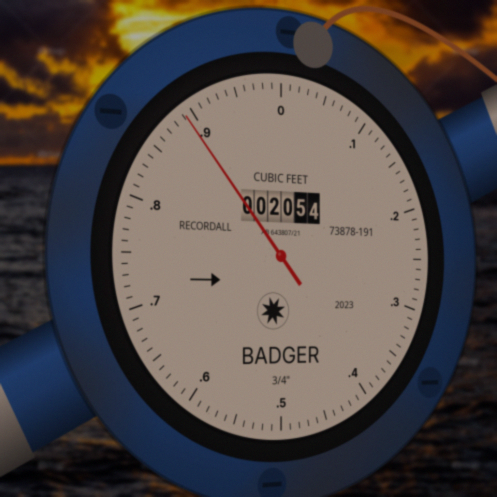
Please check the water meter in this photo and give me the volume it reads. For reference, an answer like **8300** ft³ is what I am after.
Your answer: **2053.89** ft³
